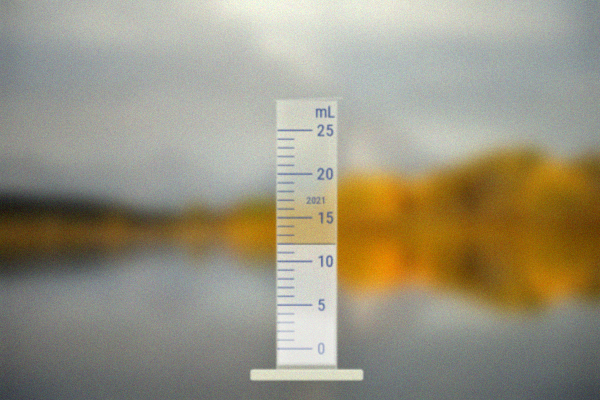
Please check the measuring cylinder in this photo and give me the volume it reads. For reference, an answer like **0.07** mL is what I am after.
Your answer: **12** mL
